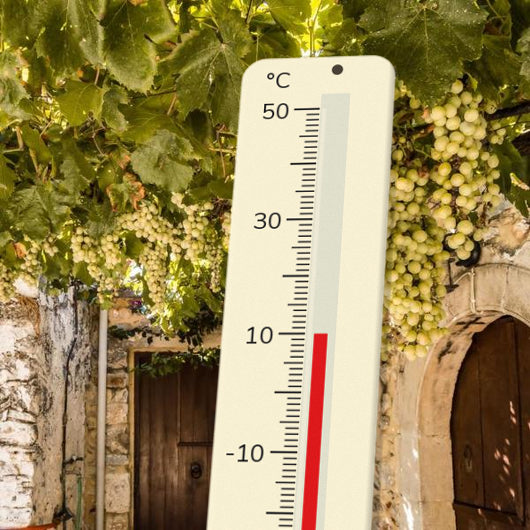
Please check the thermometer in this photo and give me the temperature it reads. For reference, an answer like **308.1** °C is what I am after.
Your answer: **10** °C
